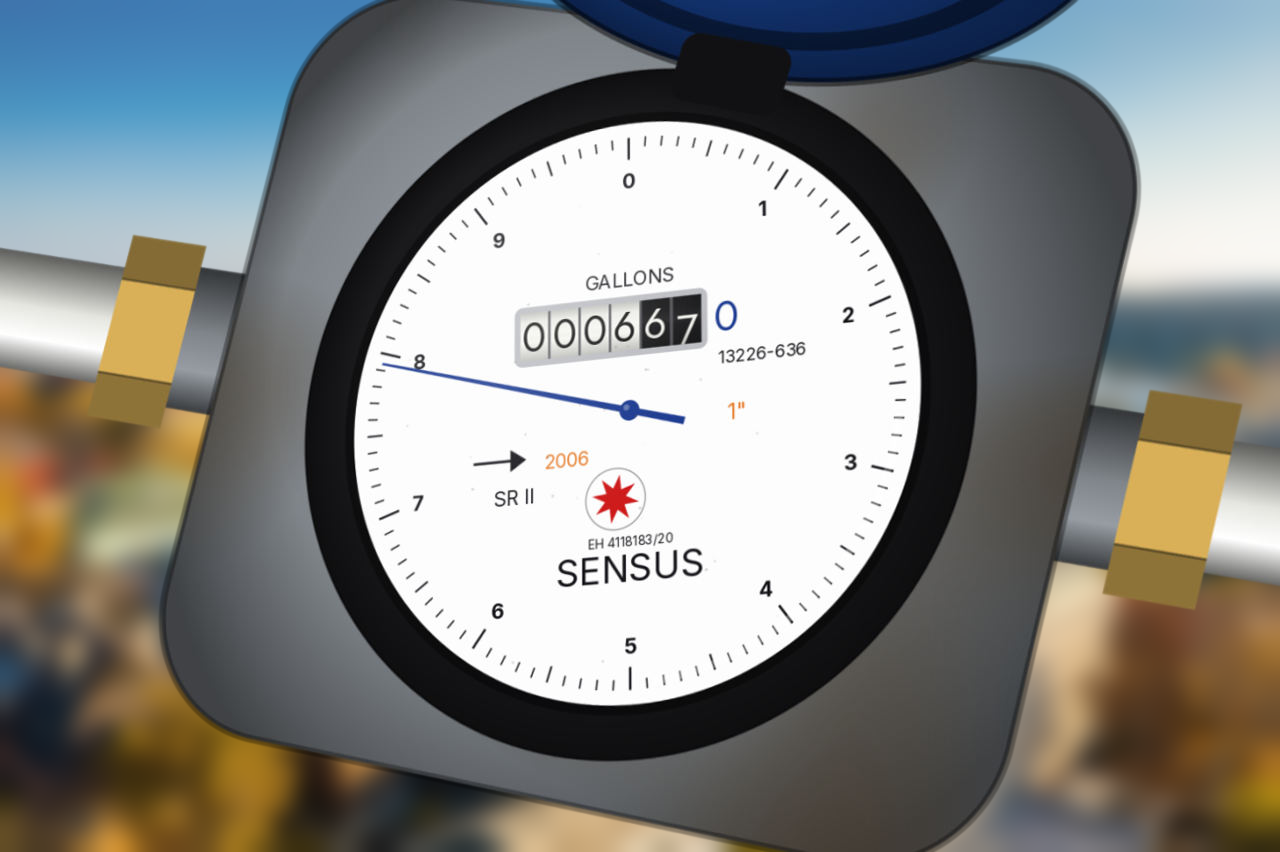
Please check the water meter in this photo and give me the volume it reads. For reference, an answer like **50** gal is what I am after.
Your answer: **6667.9** gal
